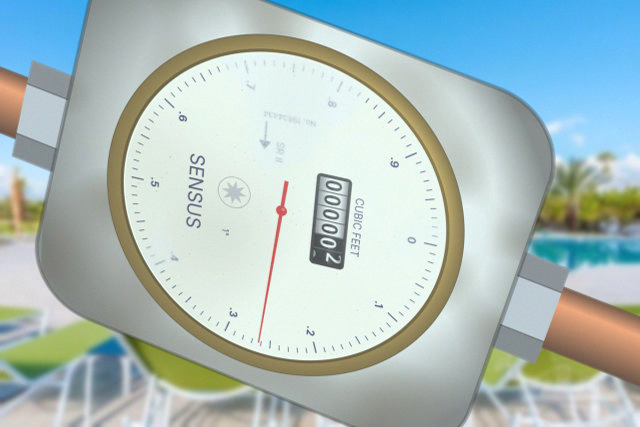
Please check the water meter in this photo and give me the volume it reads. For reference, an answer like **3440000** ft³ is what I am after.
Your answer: **2.26** ft³
